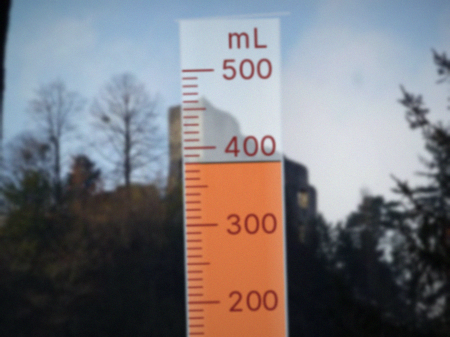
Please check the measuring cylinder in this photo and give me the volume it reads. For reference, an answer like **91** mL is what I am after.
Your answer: **380** mL
